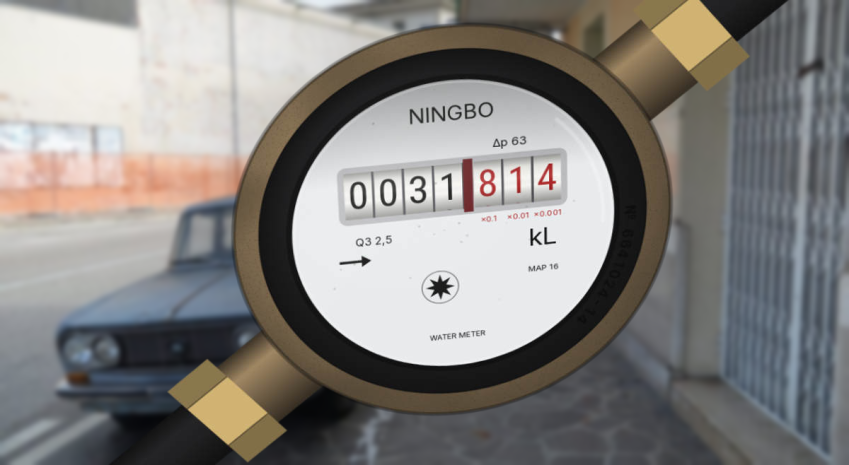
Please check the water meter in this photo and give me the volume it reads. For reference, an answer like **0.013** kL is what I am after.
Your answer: **31.814** kL
